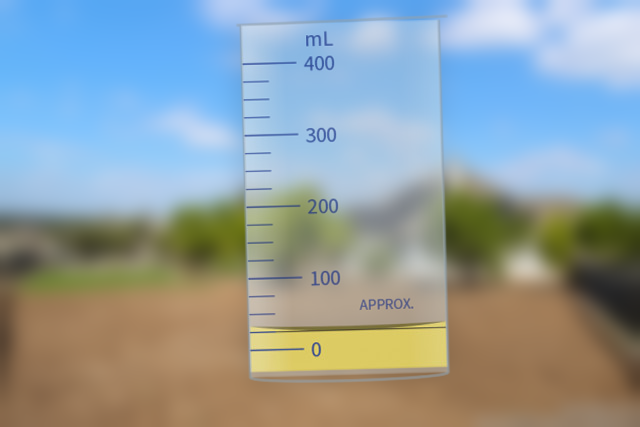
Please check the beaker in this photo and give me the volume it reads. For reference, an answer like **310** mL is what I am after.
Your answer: **25** mL
